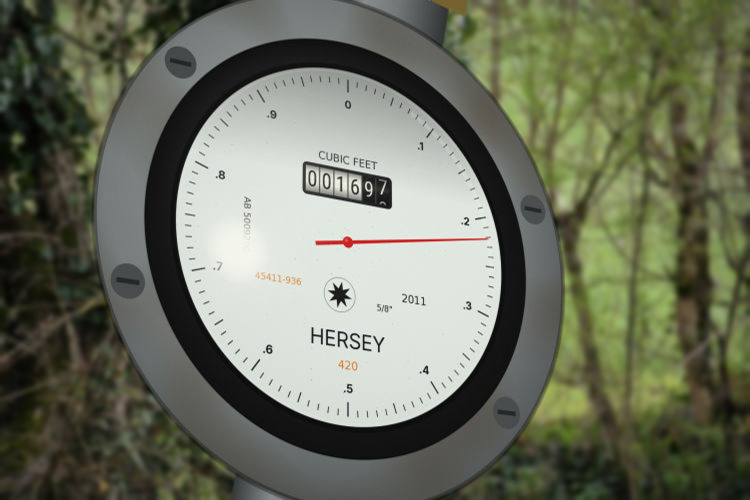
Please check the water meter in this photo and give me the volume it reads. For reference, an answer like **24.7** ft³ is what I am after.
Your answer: **1697.22** ft³
